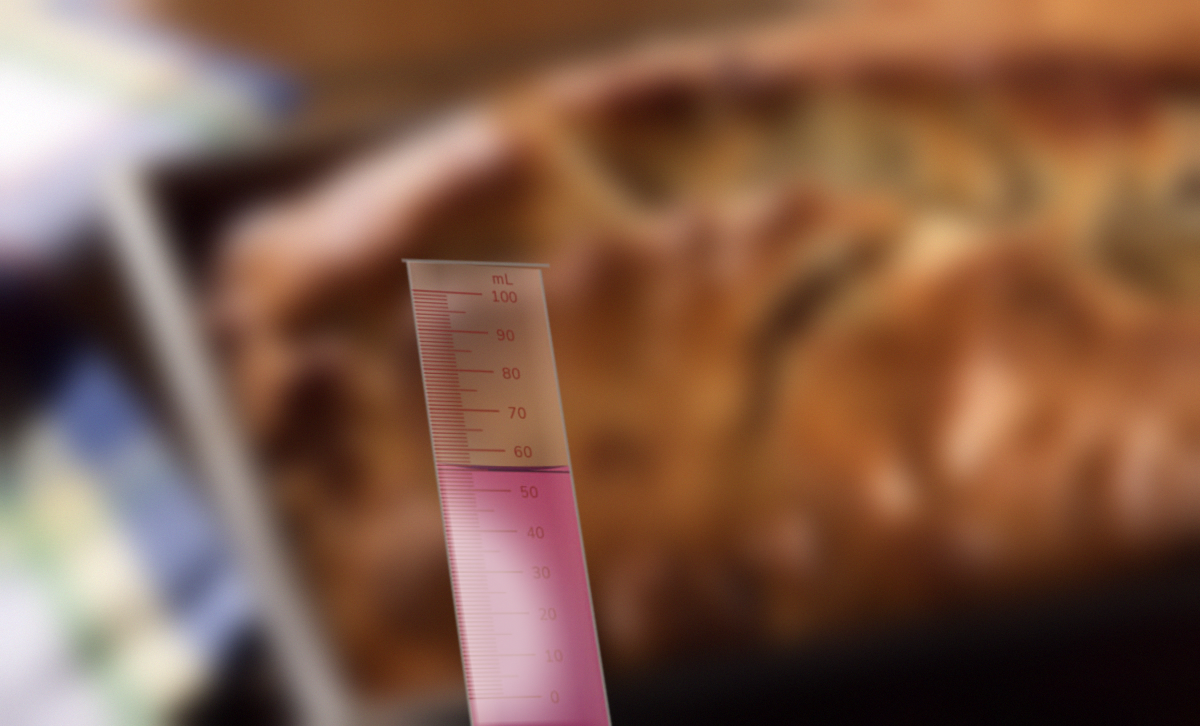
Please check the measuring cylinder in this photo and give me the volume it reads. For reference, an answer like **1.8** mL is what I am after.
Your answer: **55** mL
